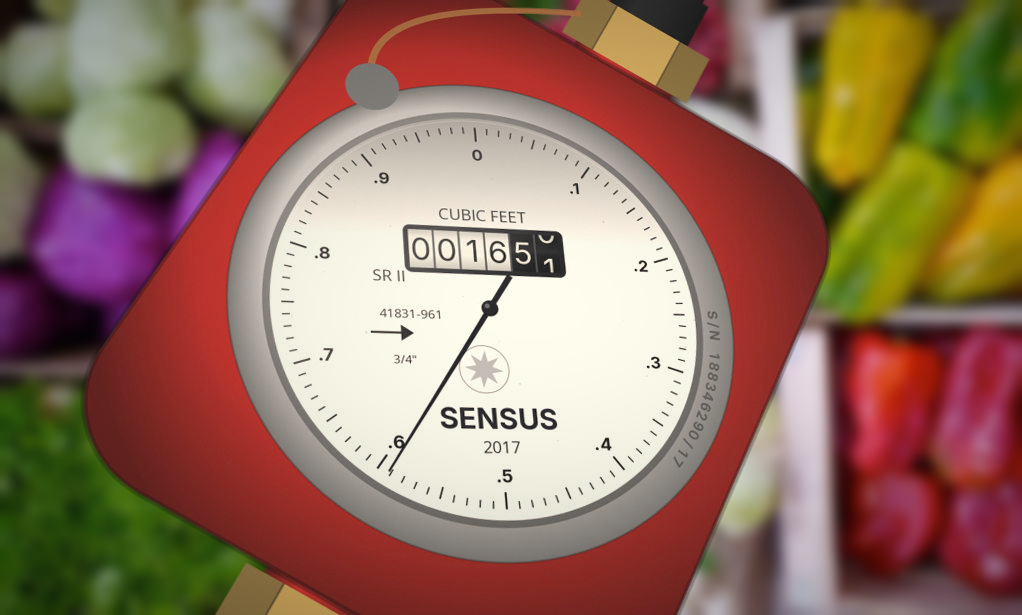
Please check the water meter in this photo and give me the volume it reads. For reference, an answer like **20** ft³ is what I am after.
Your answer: **1650.59** ft³
